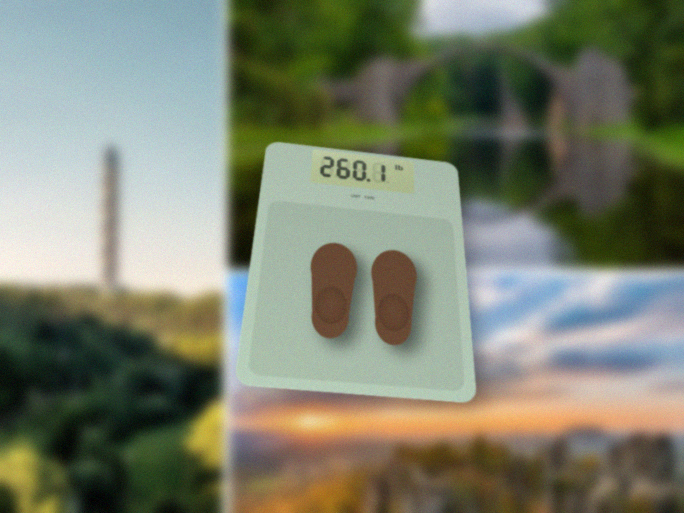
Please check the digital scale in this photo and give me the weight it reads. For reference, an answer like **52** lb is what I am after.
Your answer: **260.1** lb
